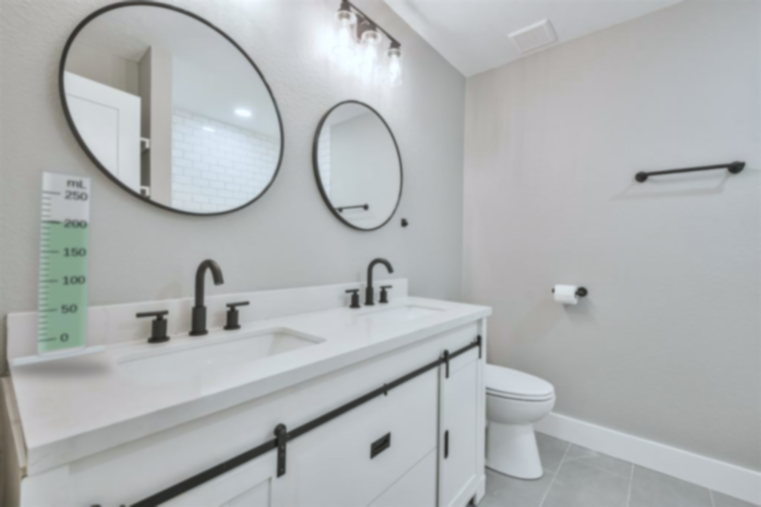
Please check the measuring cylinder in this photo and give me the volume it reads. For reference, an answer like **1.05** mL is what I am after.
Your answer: **200** mL
